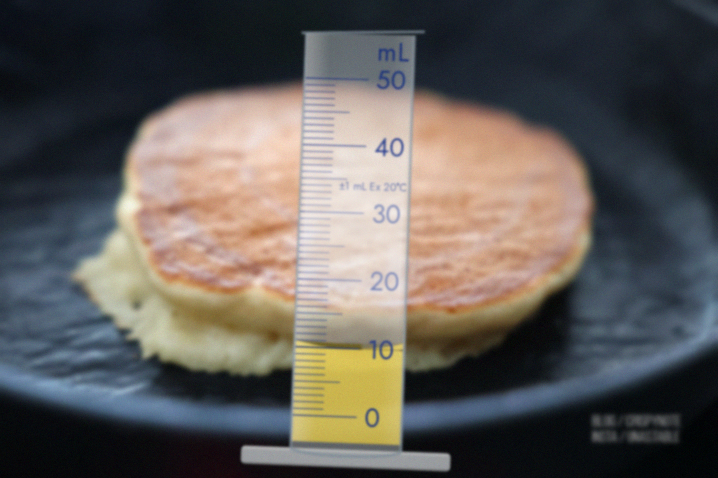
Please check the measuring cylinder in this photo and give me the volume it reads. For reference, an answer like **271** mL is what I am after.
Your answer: **10** mL
